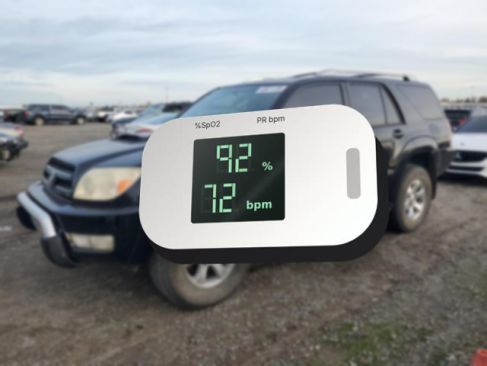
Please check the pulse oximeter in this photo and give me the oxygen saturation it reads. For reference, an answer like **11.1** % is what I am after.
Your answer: **92** %
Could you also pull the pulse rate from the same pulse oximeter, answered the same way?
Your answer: **72** bpm
